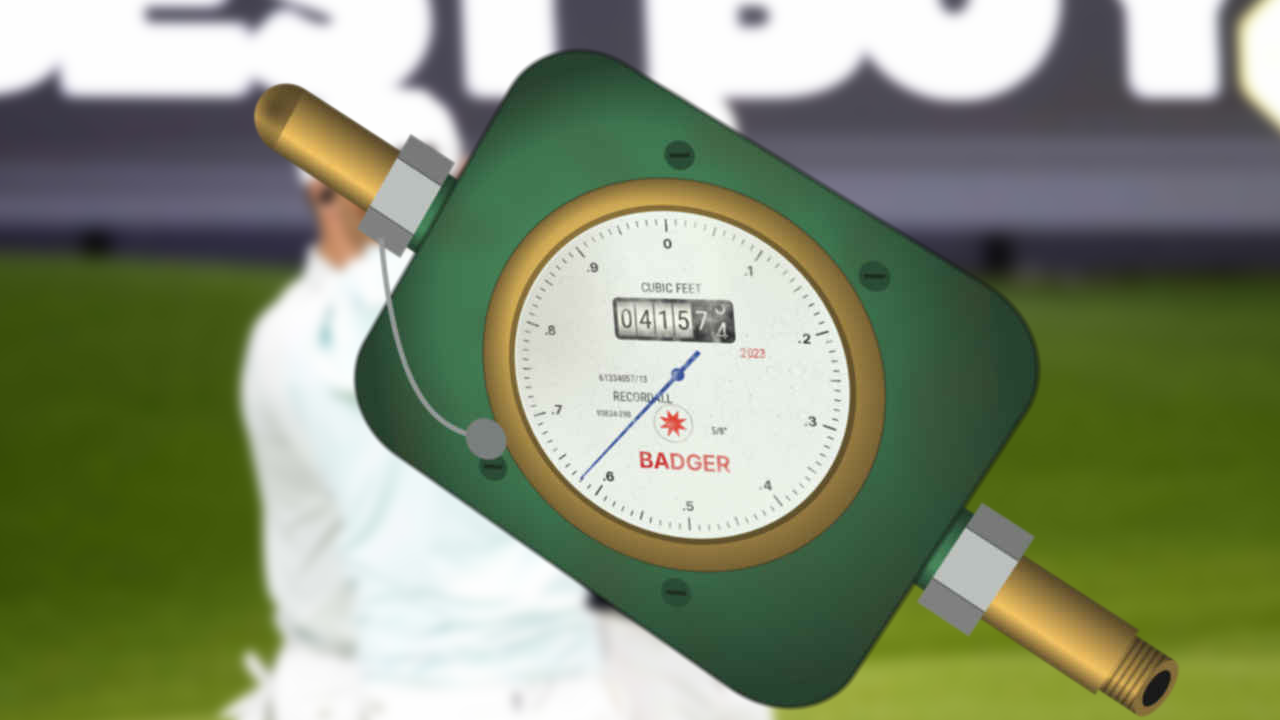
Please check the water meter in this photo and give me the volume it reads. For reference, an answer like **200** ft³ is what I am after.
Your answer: **41573.62** ft³
